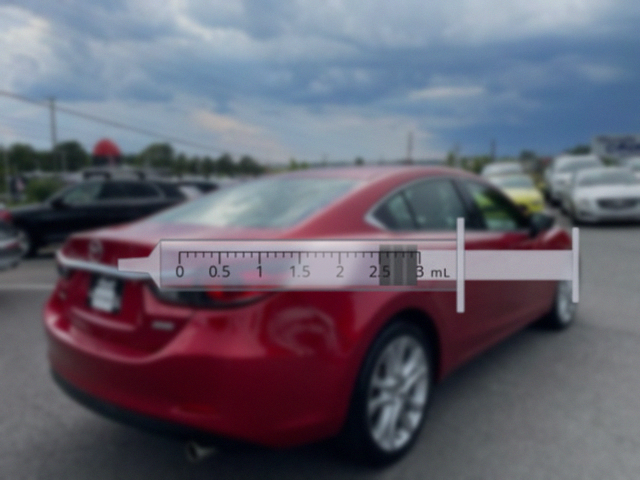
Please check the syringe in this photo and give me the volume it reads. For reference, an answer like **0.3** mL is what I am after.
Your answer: **2.5** mL
